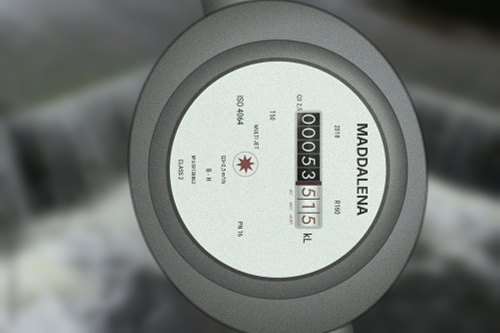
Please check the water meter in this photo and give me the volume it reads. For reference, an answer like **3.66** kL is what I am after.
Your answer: **53.515** kL
